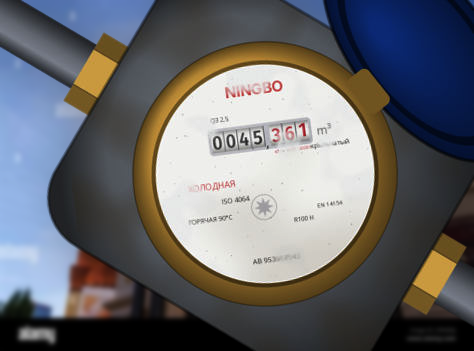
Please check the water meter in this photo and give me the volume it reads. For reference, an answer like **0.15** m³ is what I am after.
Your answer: **45.361** m³
